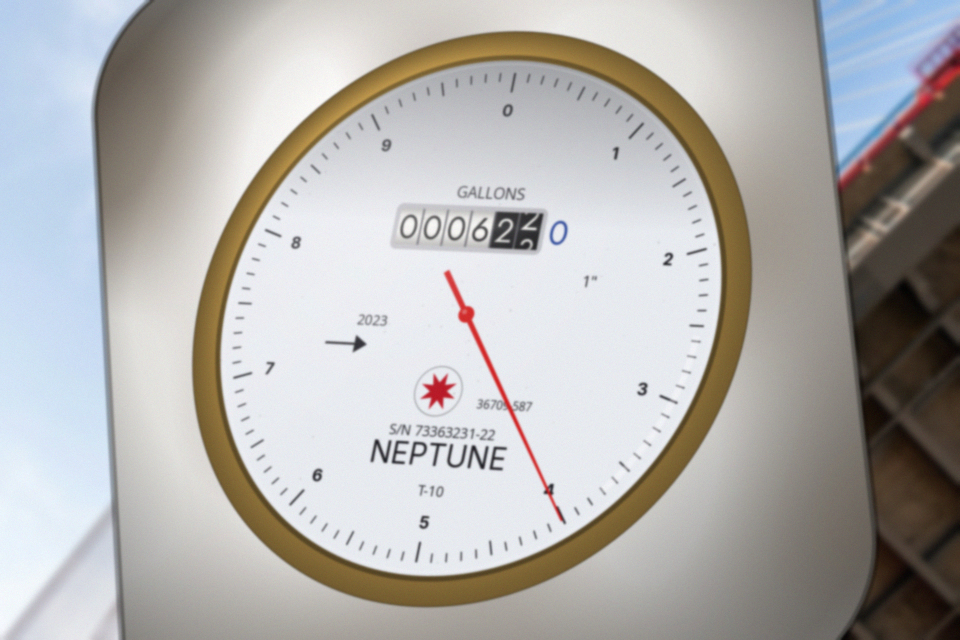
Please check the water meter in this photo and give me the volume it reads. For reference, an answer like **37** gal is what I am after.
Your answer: **6224.0** gal
